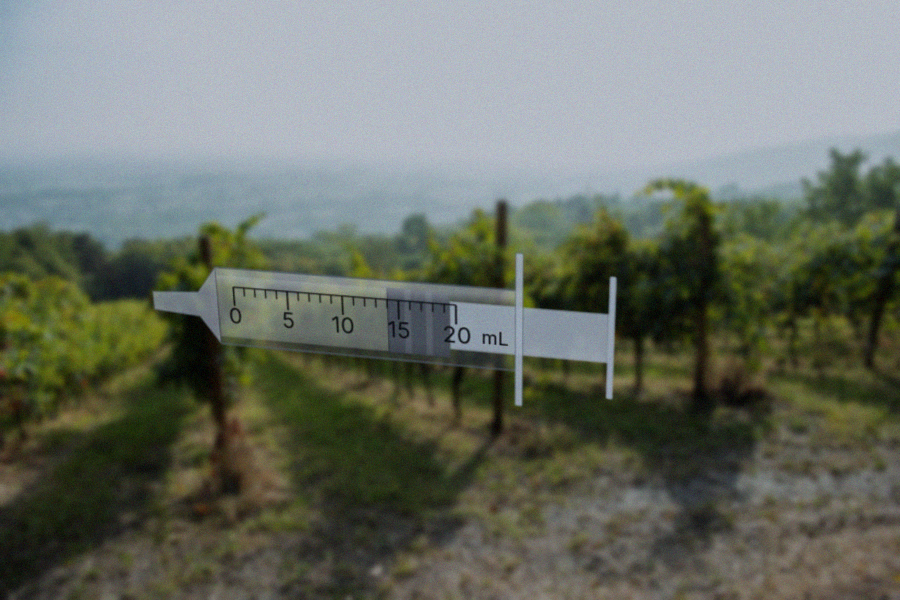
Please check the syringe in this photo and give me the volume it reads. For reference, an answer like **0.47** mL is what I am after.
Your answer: **14** mL
